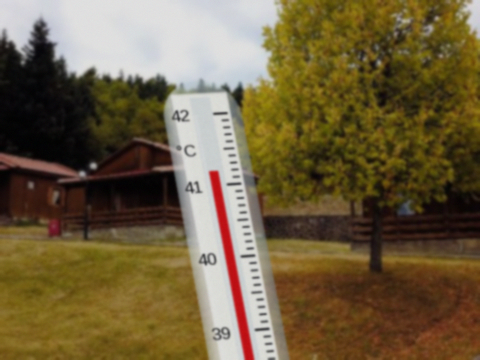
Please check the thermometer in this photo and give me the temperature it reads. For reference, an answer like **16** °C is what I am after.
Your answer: **41.2** °C
